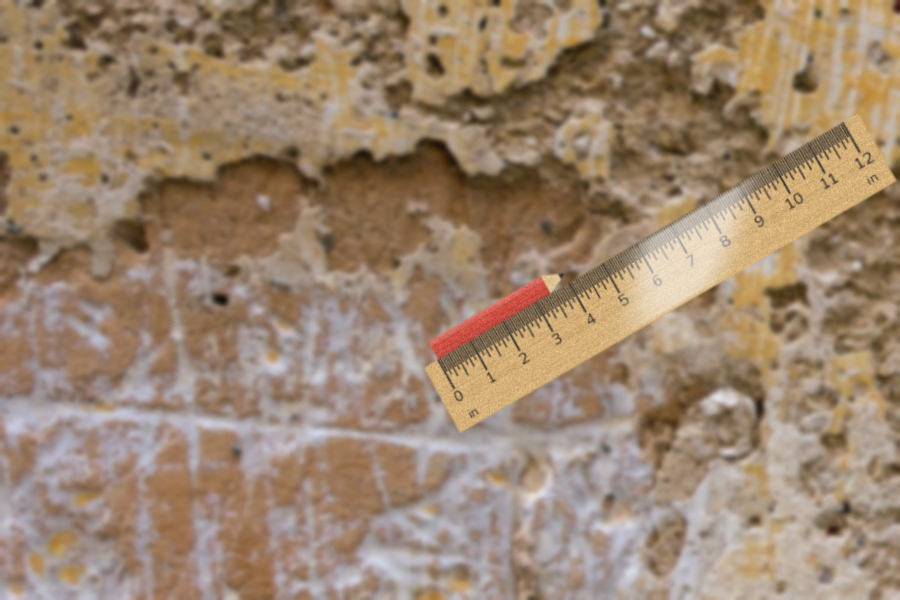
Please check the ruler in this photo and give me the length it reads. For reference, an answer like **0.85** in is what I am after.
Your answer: **4** in
